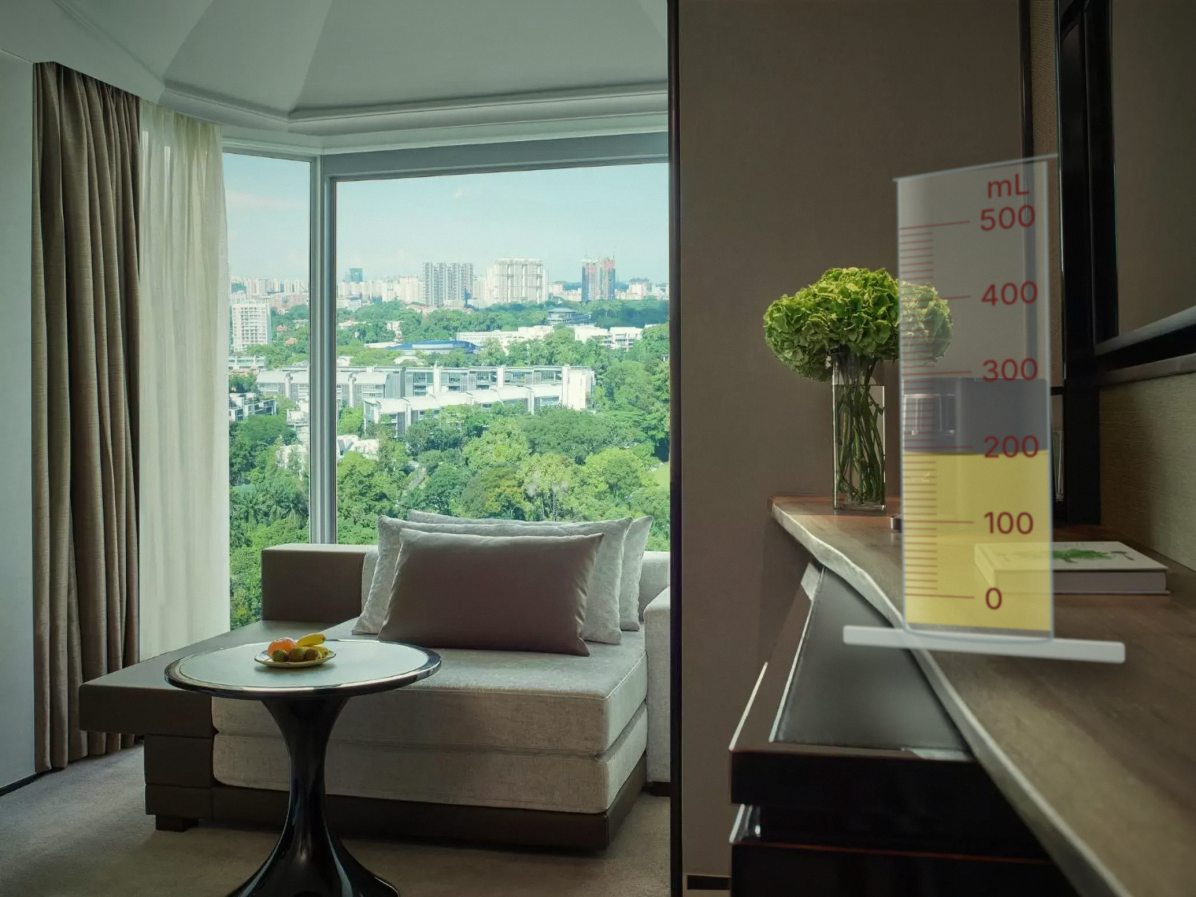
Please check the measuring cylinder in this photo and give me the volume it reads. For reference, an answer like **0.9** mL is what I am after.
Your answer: **190** mL
